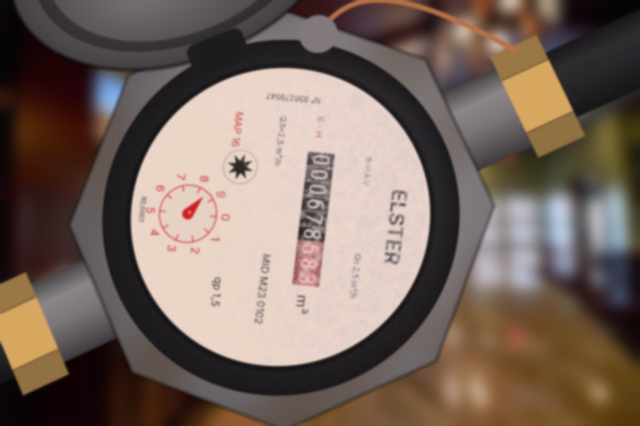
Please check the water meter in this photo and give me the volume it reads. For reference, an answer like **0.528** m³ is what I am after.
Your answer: **678.5838** m³
